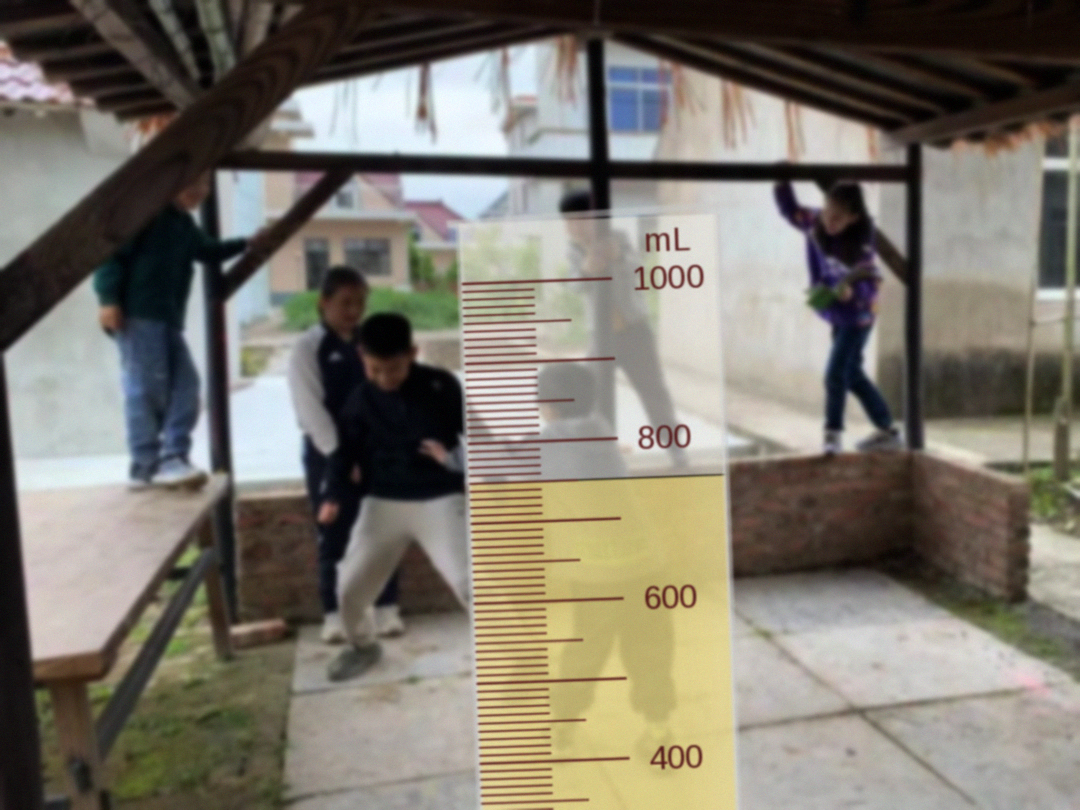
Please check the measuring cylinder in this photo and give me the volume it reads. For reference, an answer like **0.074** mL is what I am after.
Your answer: **750** mL
